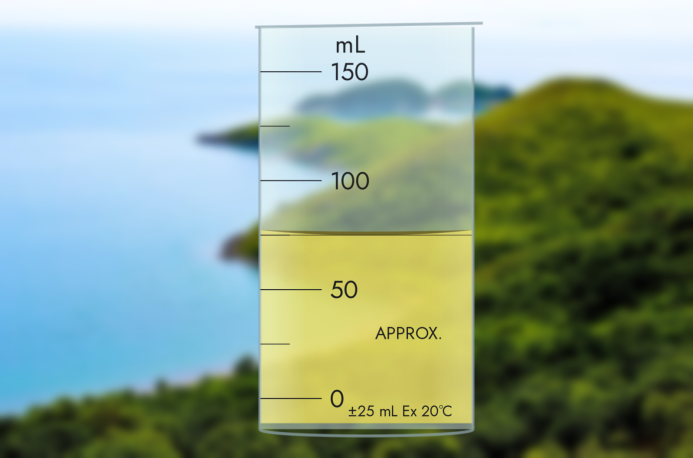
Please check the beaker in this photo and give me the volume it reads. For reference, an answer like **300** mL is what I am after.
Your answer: **75** mL
